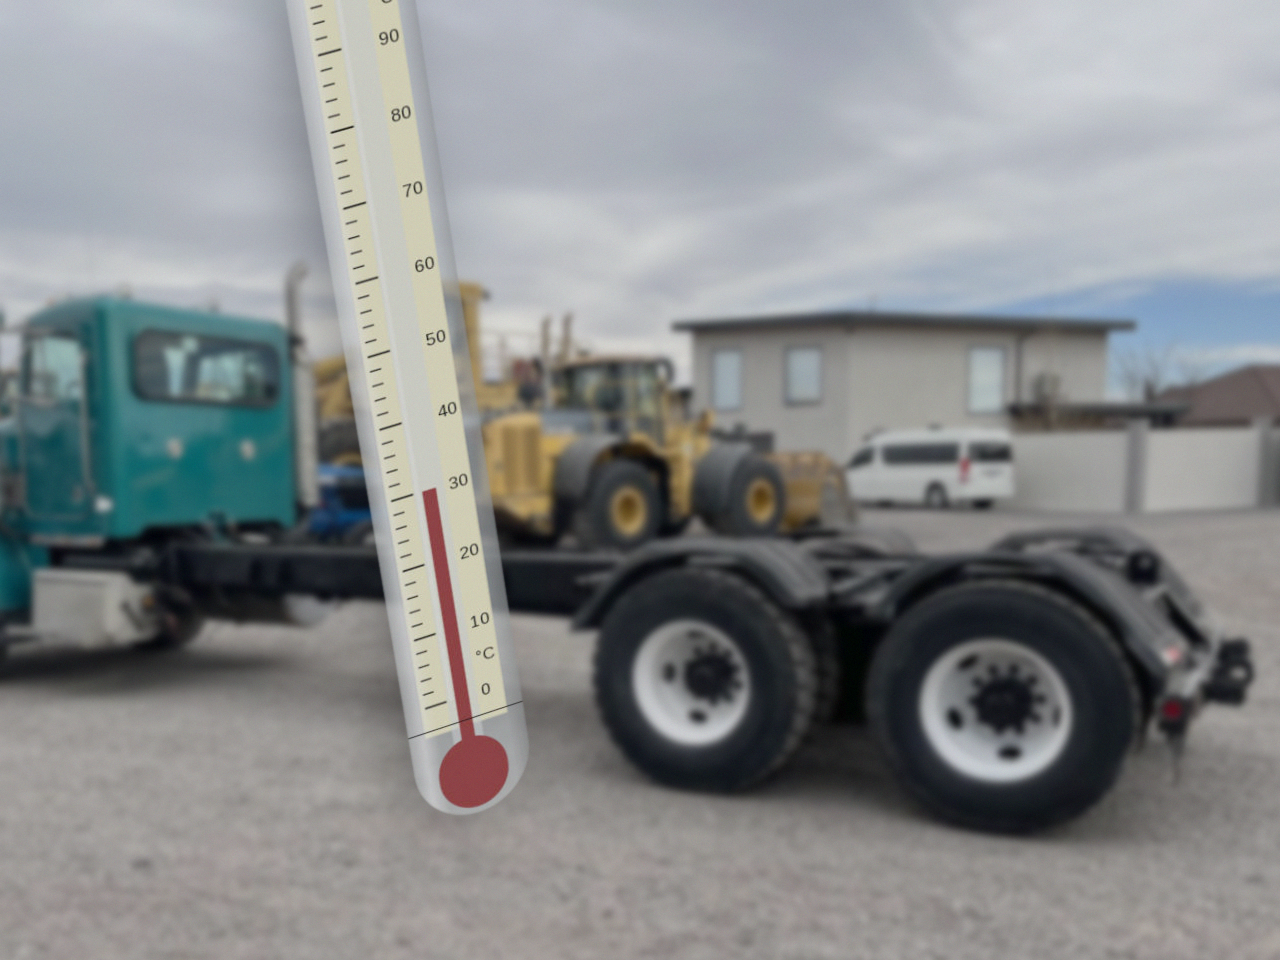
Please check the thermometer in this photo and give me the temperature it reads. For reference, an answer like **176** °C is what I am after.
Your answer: **30** °C
